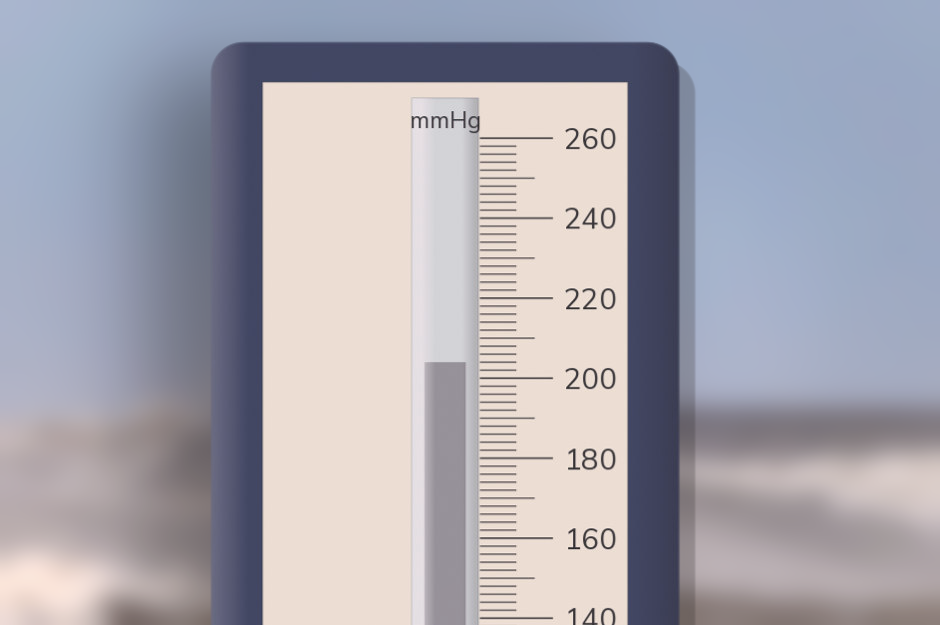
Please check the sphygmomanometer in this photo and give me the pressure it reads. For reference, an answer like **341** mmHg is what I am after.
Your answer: **204** mmHg
